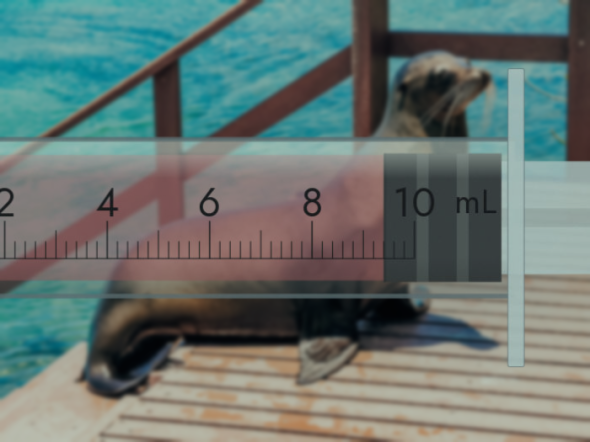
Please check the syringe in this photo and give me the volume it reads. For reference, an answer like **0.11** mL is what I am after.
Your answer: **9.4** mL
